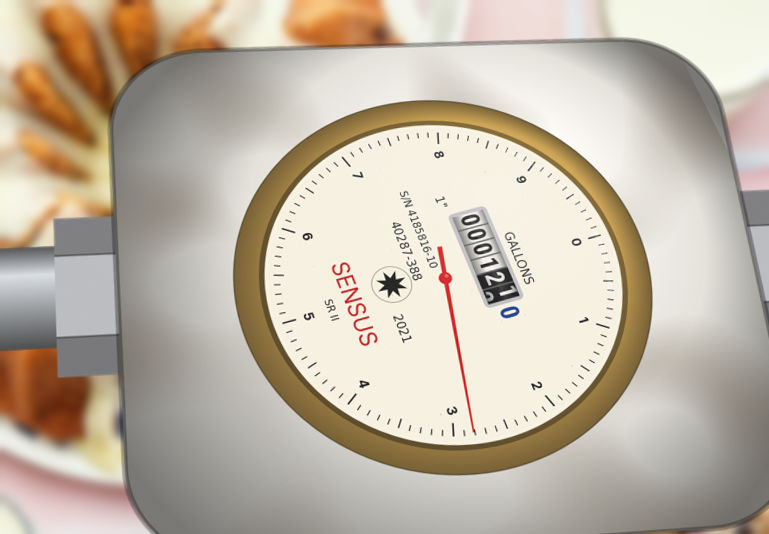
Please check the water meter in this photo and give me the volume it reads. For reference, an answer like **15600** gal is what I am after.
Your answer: **1212.8** gal
